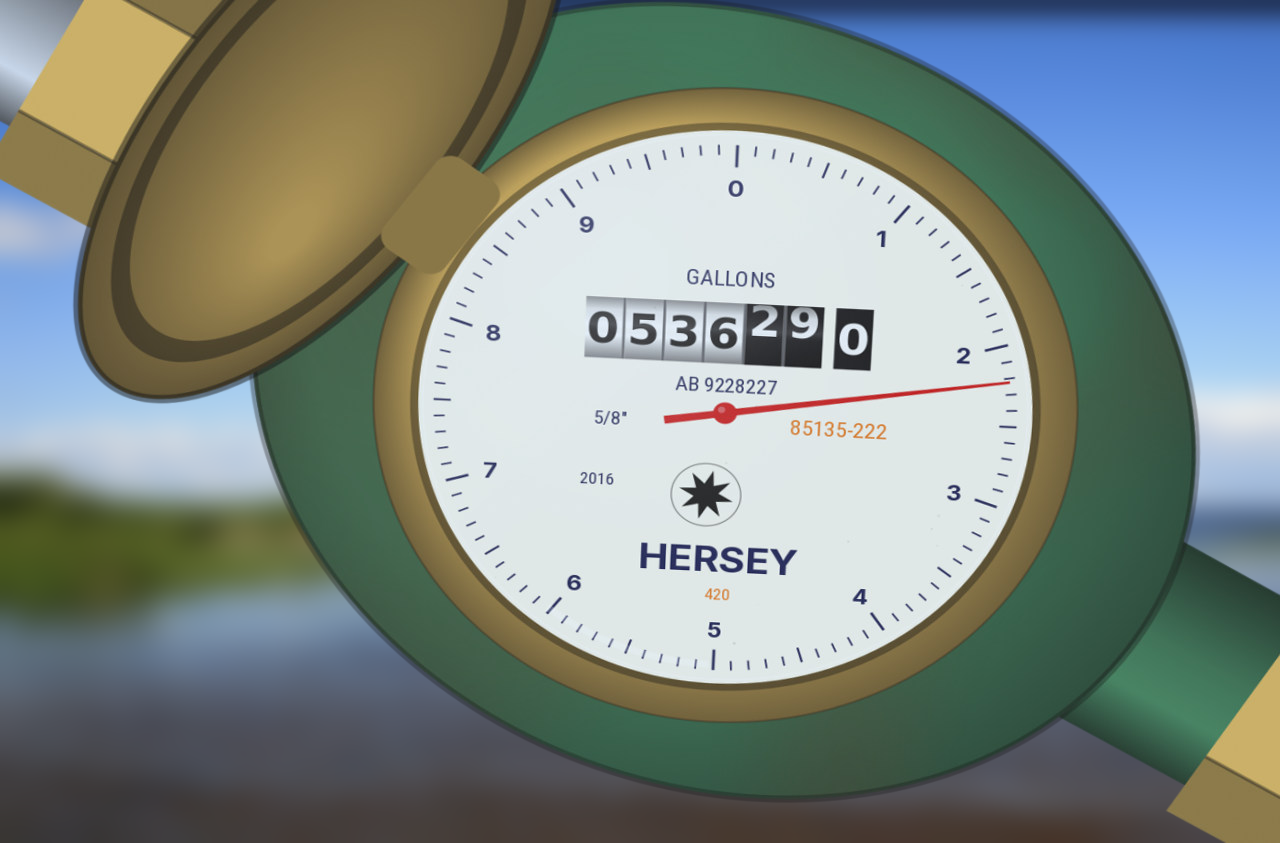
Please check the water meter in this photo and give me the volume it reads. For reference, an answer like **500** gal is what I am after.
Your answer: **536292.2** gal
